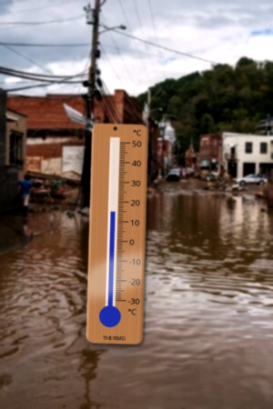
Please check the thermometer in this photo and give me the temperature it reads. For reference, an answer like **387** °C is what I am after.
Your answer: **15** °C
